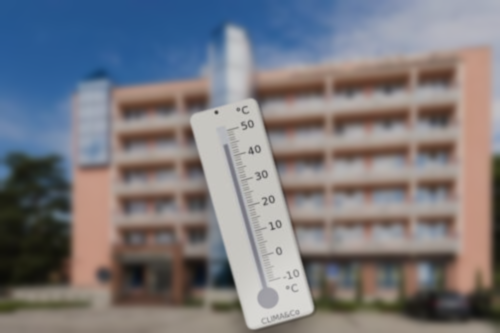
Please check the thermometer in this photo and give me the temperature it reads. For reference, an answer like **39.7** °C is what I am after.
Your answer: **45** °C
